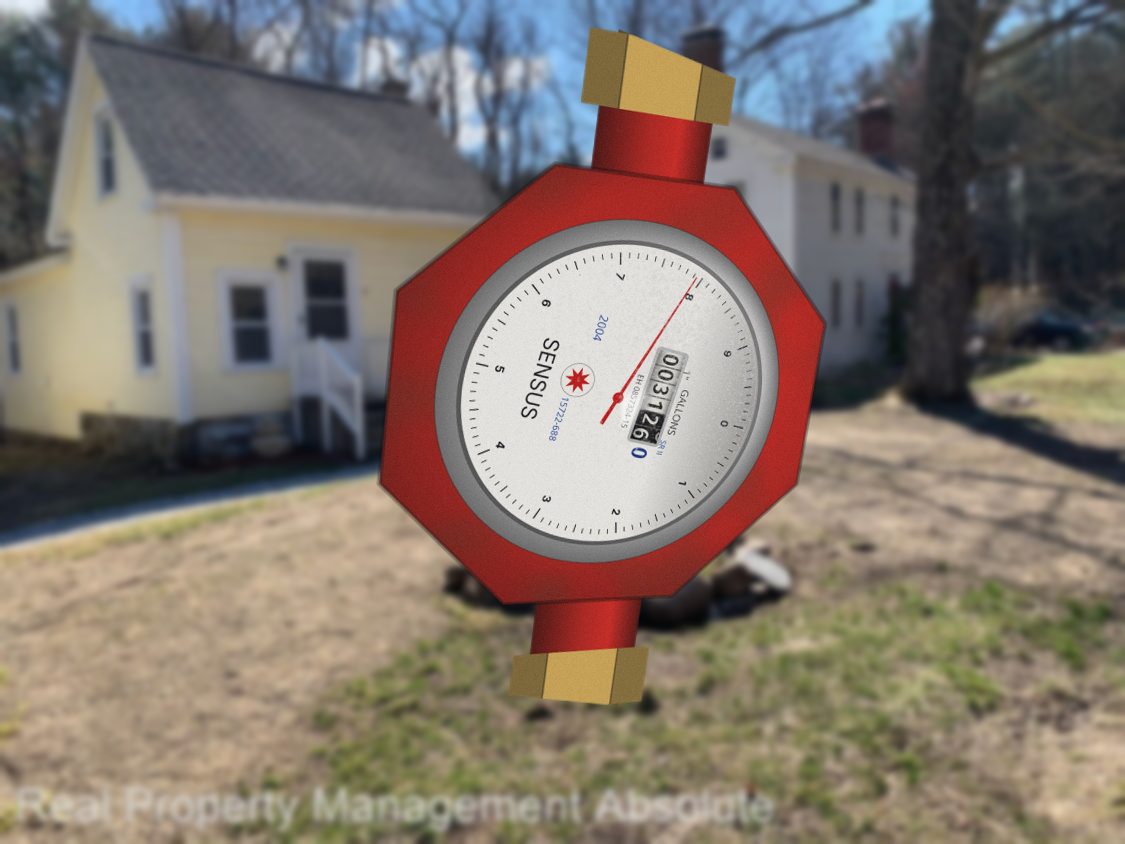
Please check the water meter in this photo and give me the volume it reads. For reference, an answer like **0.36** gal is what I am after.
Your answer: **31257.9** gal
